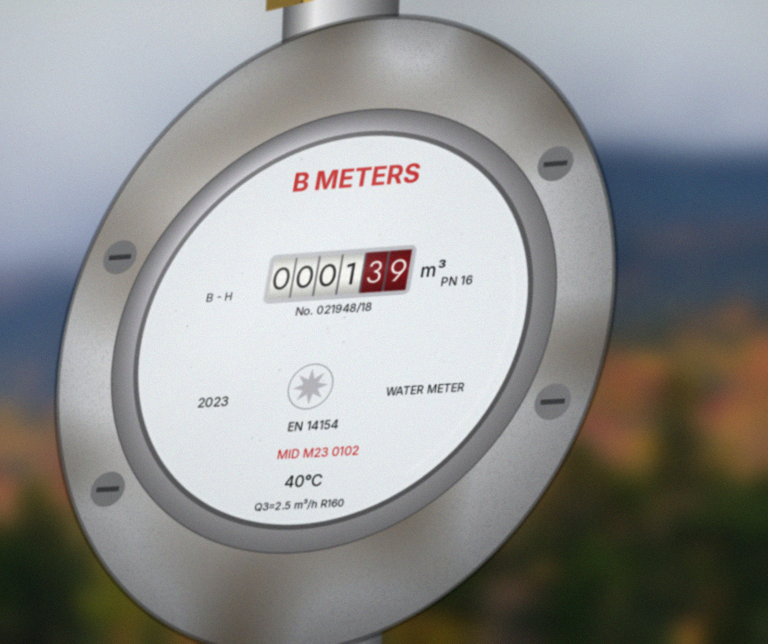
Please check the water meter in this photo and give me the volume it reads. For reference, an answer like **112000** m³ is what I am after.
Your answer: **1.39** m³
